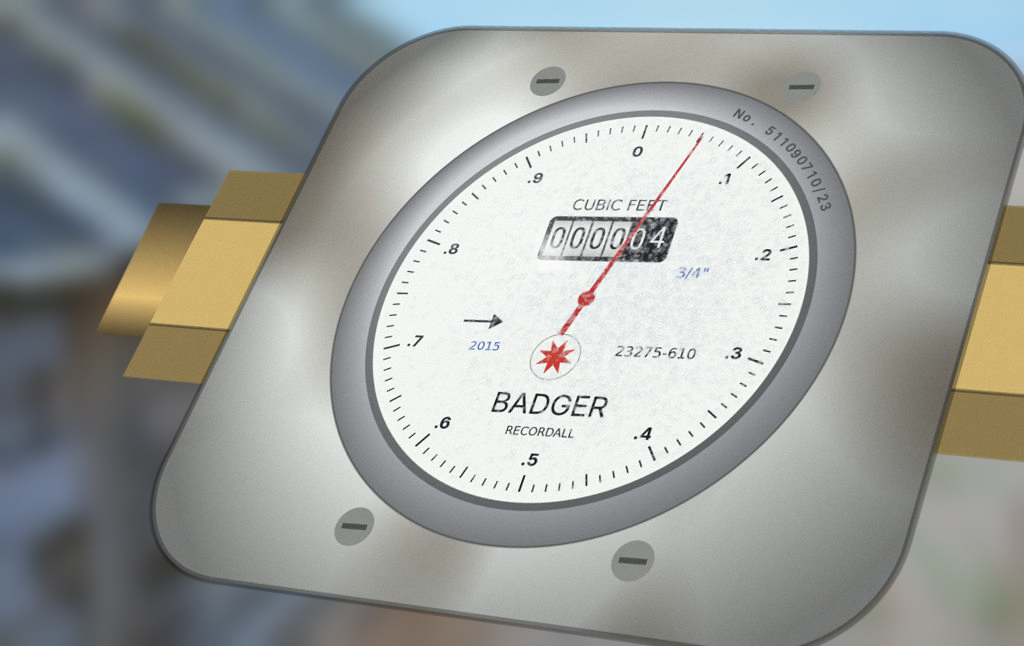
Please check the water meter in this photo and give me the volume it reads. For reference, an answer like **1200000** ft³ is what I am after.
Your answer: **4.05** ft³
